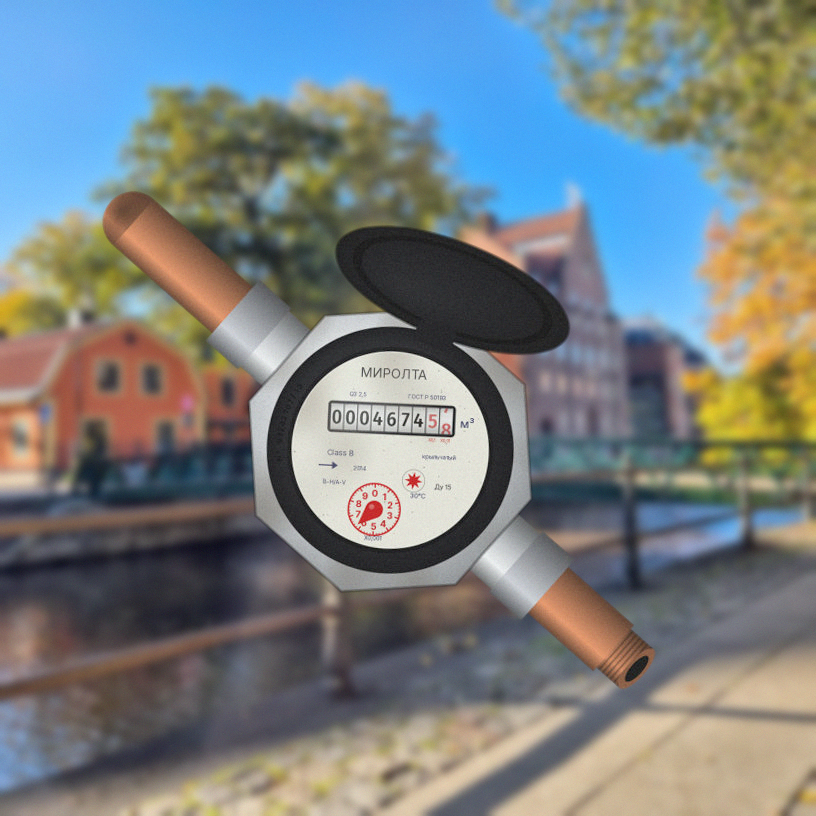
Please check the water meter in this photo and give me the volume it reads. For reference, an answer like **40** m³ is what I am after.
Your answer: **4674.576** m³
